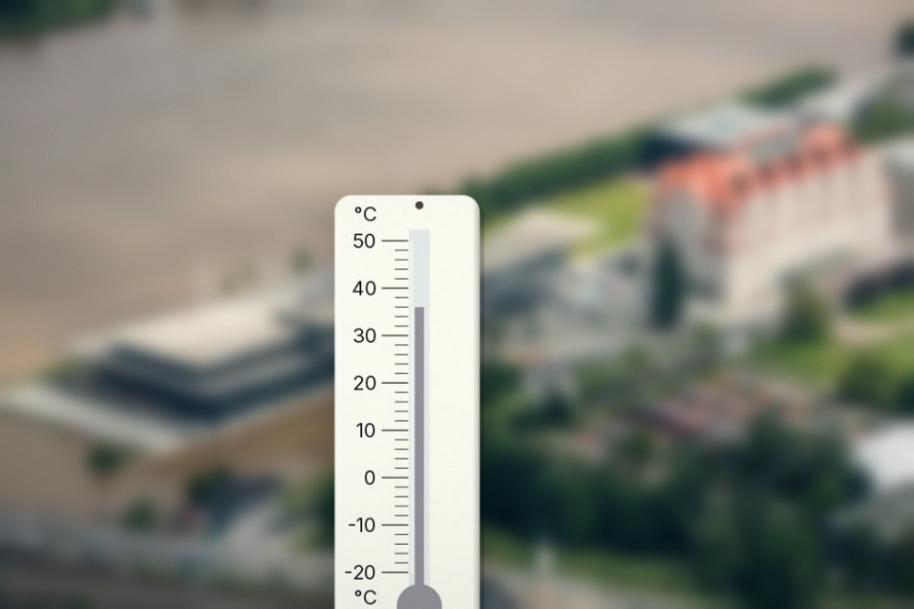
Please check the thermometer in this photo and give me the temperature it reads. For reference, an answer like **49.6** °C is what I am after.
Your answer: **36** °C
